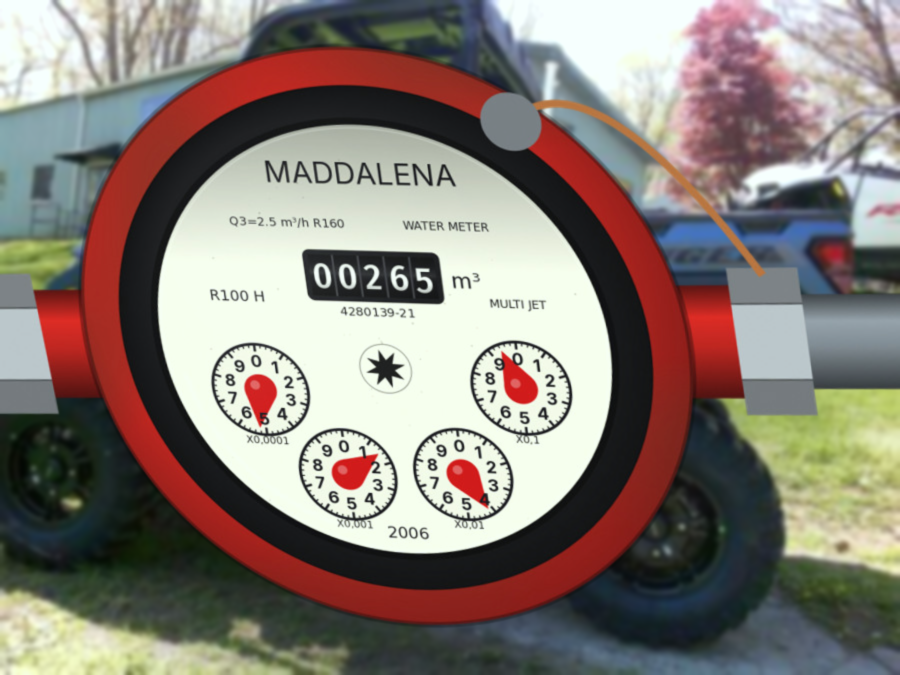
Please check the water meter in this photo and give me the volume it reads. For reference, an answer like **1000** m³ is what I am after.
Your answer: **264.9415** m³
